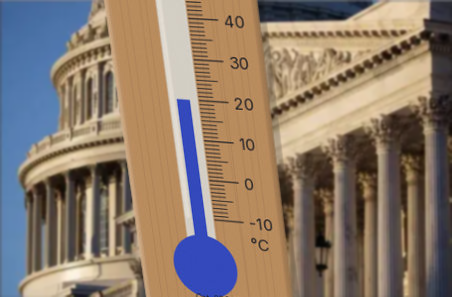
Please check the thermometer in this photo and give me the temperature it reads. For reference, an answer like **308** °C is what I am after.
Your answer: **20** °C
